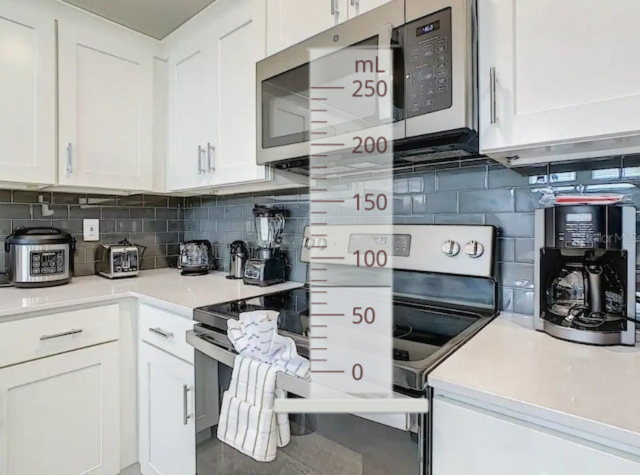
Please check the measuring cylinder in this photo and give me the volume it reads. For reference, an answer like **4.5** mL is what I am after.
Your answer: **75** mL
